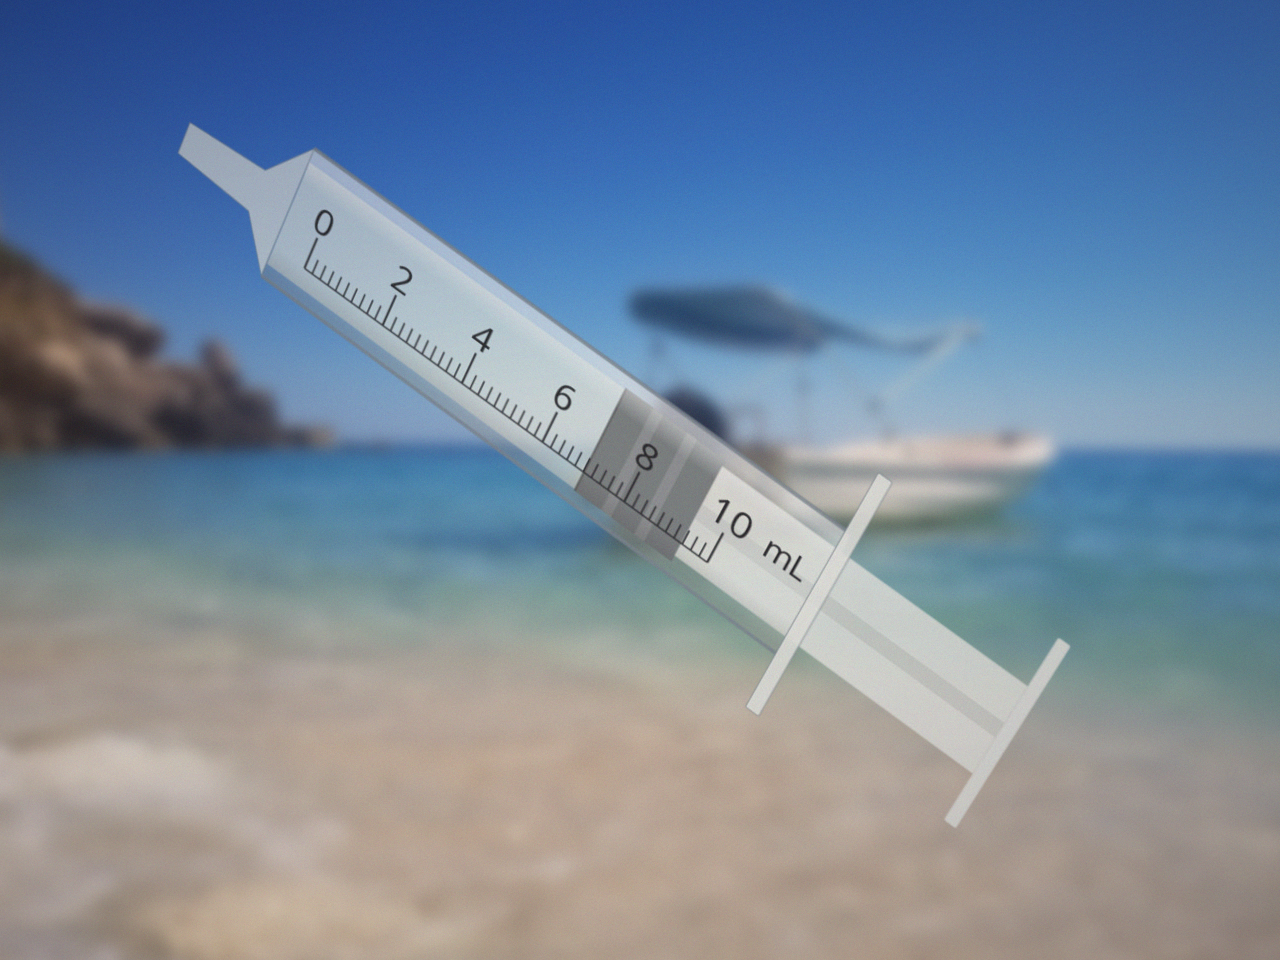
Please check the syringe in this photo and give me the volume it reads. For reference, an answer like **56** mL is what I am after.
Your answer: **7** mL
